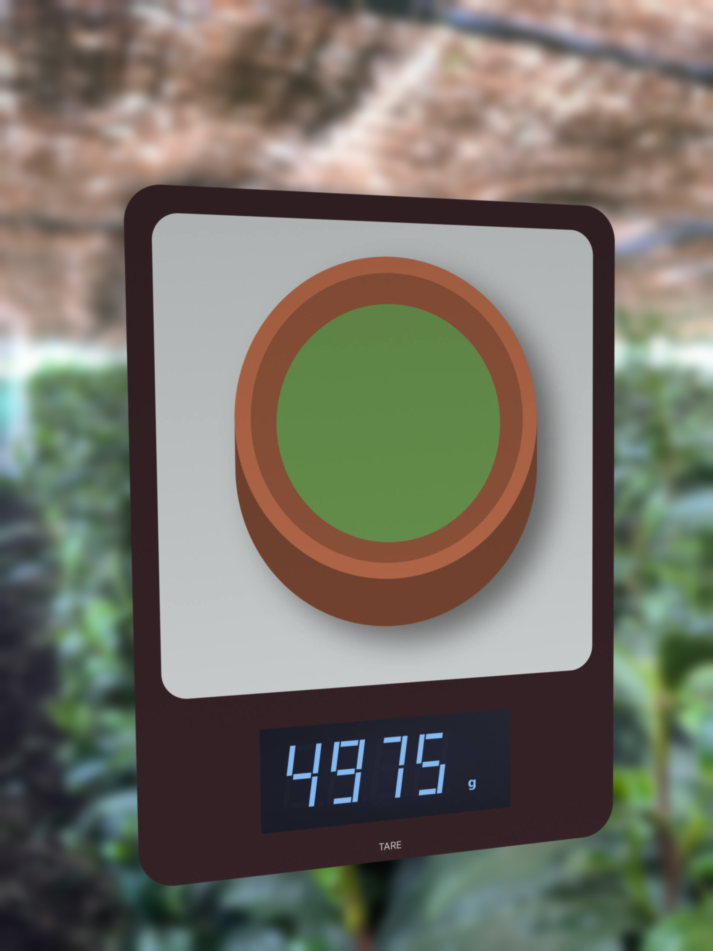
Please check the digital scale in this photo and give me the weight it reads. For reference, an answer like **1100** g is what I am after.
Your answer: **4975** g
